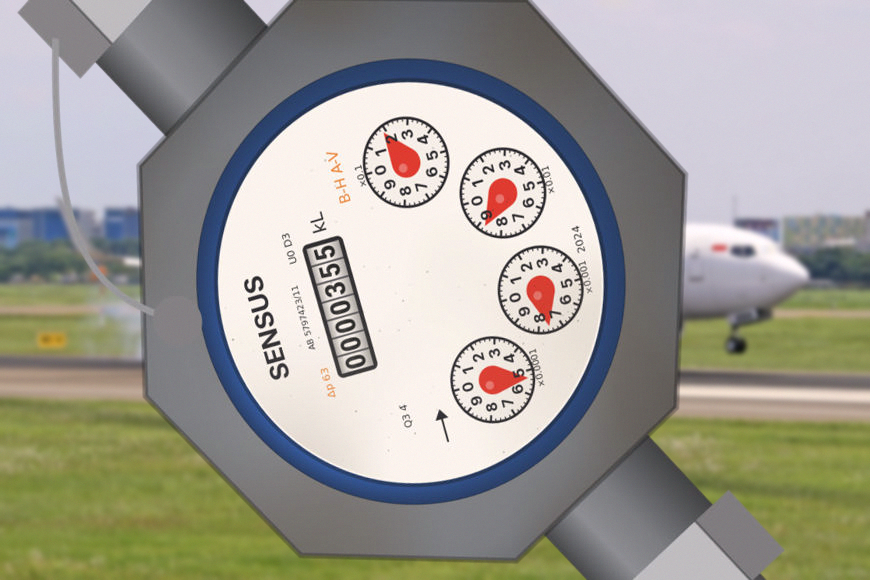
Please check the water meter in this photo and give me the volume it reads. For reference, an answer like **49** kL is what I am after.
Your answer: **355.1875** kL
